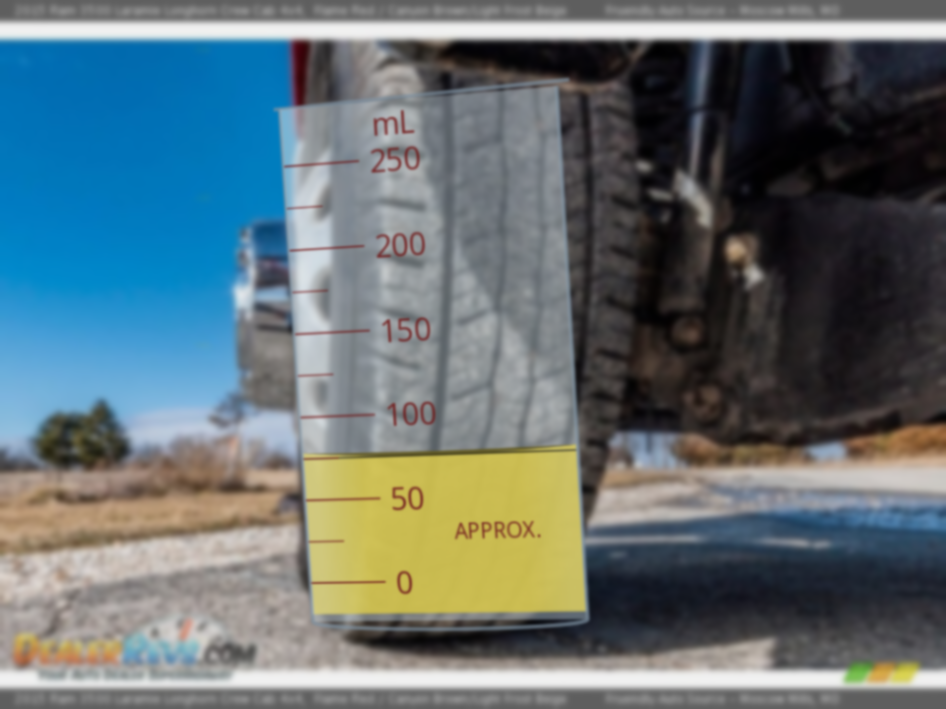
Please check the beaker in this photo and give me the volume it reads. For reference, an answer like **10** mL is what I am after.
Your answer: **75** mL
